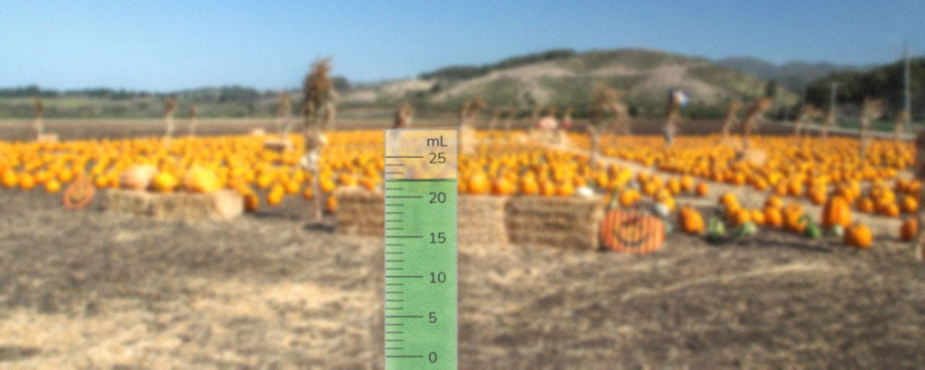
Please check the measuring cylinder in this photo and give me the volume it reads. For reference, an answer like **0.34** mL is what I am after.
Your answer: **22** mL
